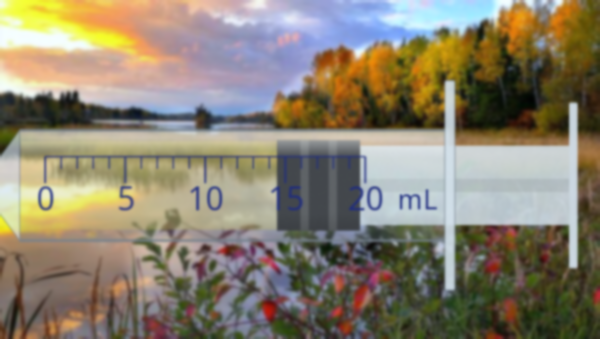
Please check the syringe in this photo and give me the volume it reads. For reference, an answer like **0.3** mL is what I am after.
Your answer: **14.5** mL
